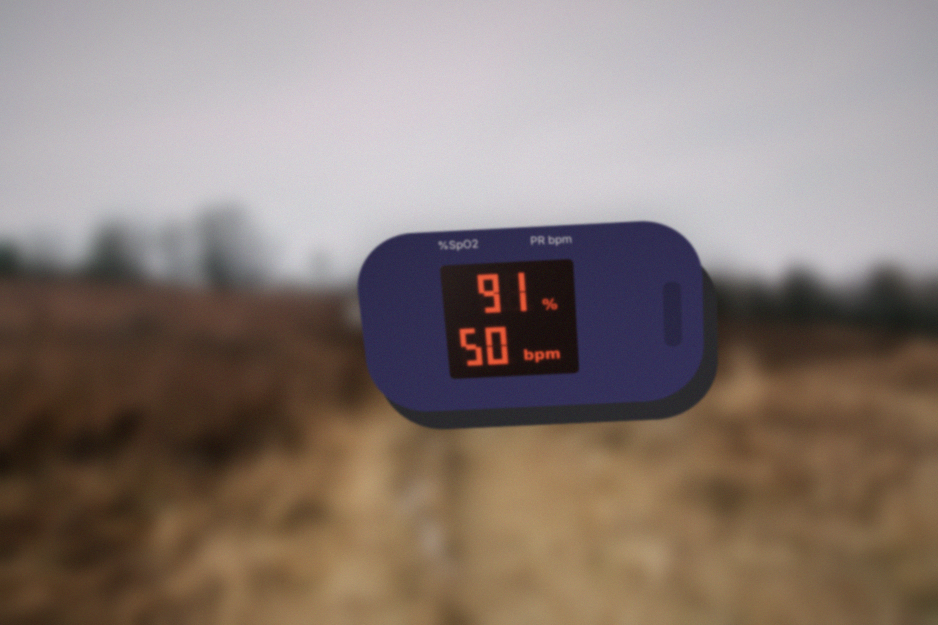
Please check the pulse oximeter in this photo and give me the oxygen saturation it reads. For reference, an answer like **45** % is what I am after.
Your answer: **91** %
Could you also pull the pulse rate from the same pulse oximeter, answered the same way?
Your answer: **50** bpm
